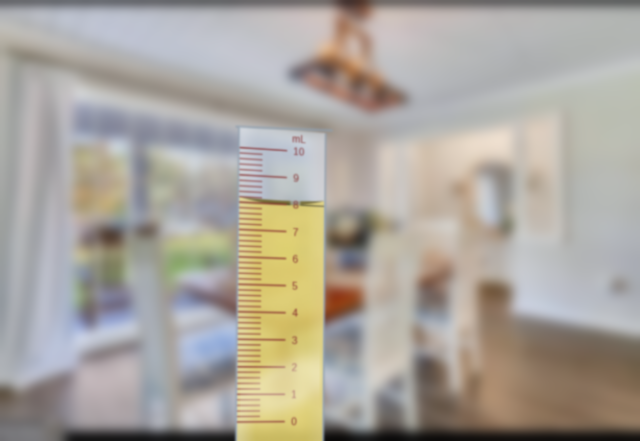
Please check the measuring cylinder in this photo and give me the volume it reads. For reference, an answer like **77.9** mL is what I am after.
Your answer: **8** mL
